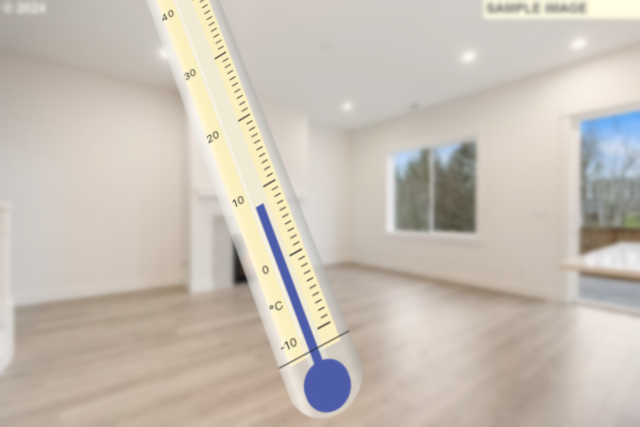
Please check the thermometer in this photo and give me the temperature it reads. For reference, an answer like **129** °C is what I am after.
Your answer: **8** °C
